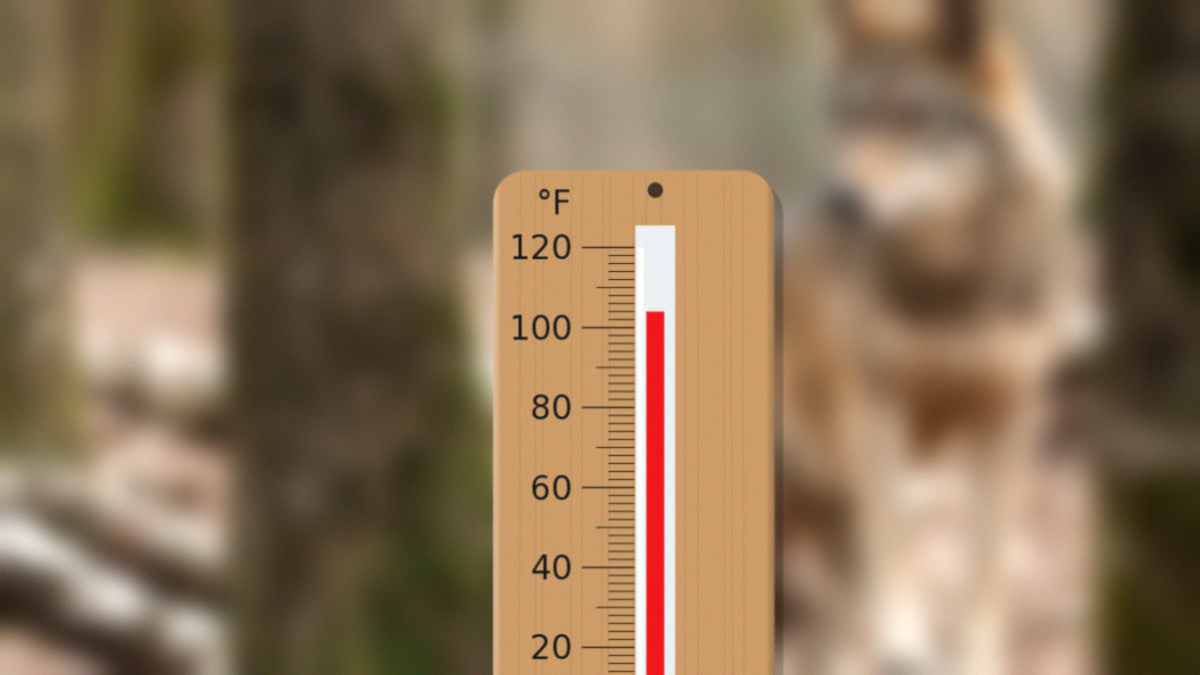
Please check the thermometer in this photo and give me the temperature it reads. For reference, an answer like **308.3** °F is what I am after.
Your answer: **104** °F
